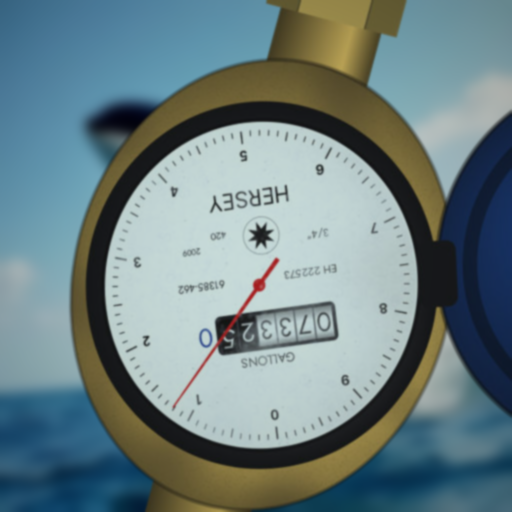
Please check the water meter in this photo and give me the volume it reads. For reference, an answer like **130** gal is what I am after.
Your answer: **733251.2** gal
